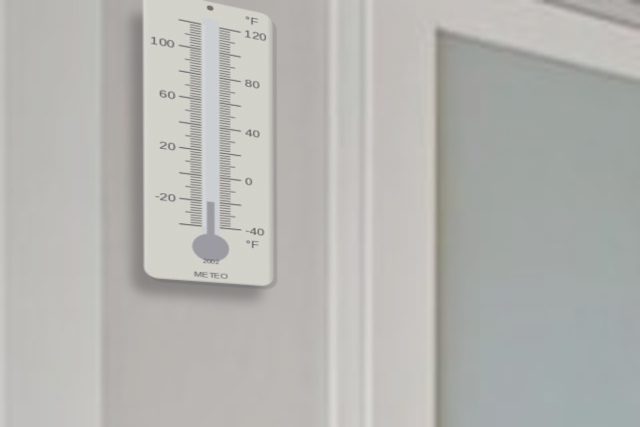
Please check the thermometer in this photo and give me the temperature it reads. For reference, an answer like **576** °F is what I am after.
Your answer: **-20** °F
